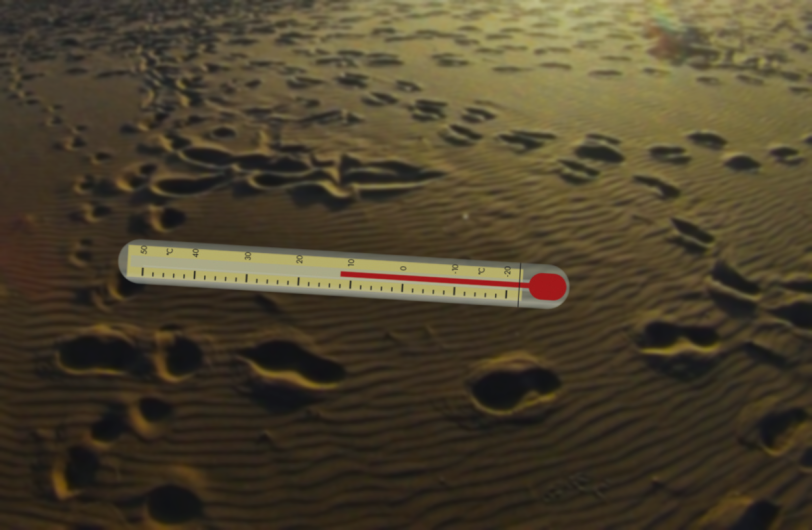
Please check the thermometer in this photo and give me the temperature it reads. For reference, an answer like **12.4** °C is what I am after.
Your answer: **12** °C
